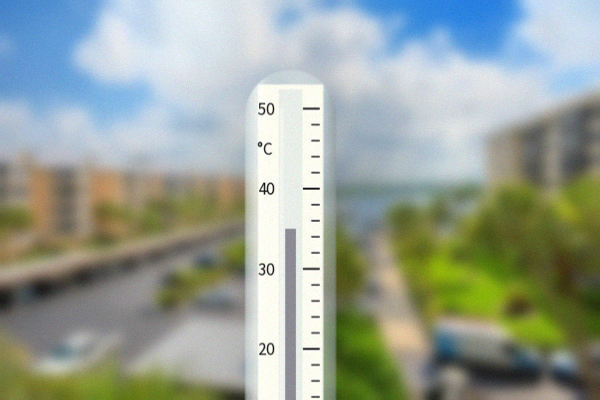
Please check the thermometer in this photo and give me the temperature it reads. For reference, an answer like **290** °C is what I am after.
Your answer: **35** °C
